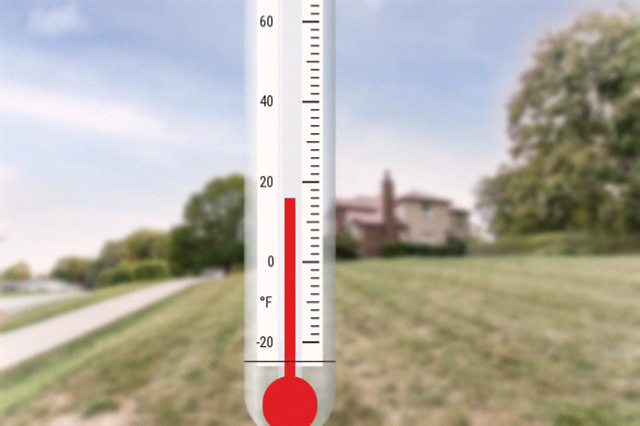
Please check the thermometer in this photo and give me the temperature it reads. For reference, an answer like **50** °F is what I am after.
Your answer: **16** °F
